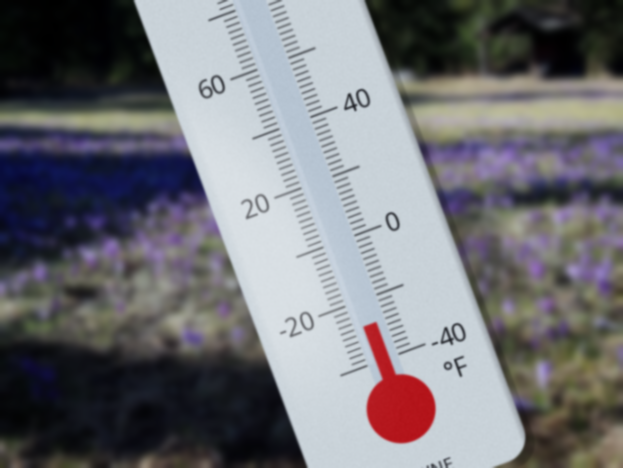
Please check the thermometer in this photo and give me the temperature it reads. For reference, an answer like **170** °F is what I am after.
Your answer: **-28** °F
